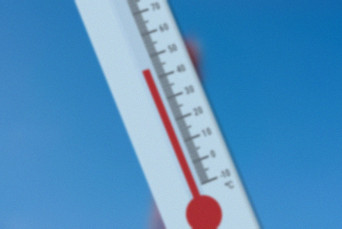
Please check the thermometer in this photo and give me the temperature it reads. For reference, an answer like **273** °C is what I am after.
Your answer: **45** °C
